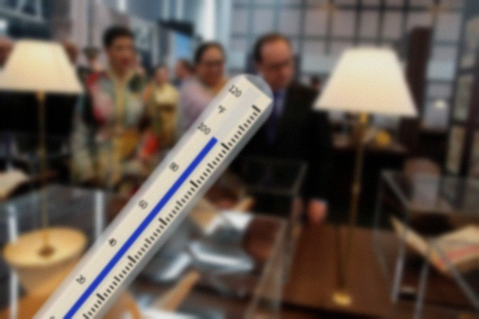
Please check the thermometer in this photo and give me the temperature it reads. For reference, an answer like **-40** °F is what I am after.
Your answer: **100** °F
